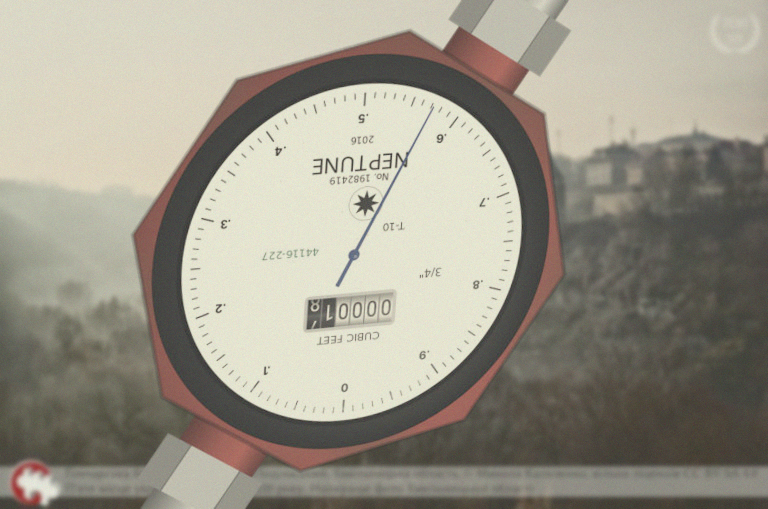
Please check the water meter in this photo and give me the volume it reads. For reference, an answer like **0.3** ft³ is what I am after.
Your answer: **17.57** ft³
